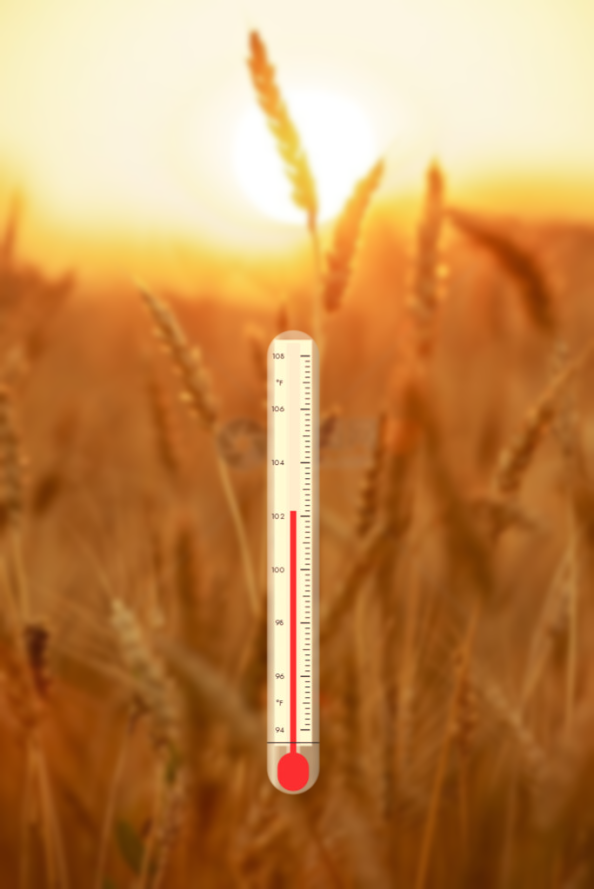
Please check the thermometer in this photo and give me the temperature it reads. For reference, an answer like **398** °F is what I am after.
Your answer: **102.2** °F
